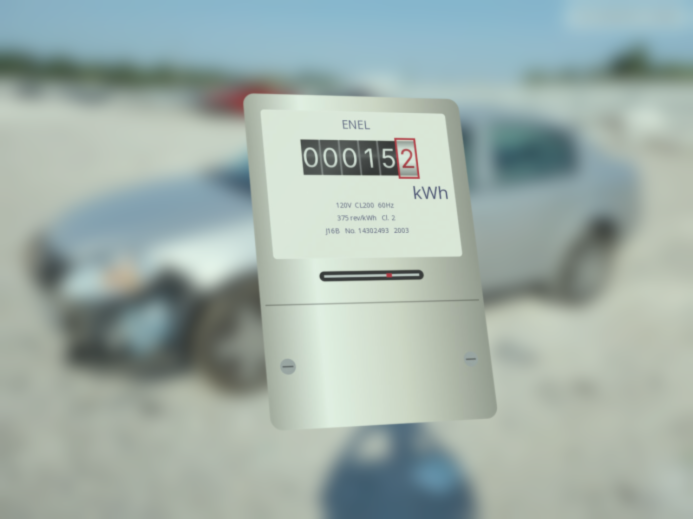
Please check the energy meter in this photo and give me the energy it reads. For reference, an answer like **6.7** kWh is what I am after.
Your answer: **15.2** kWh
